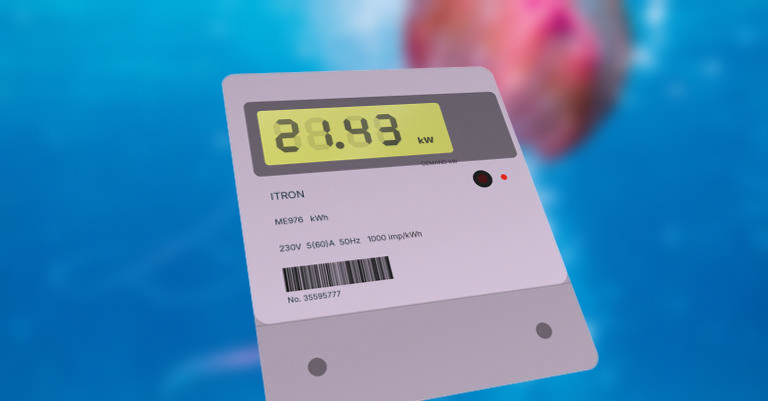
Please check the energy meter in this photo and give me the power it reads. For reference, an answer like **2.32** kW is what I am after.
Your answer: **21.43** kW
